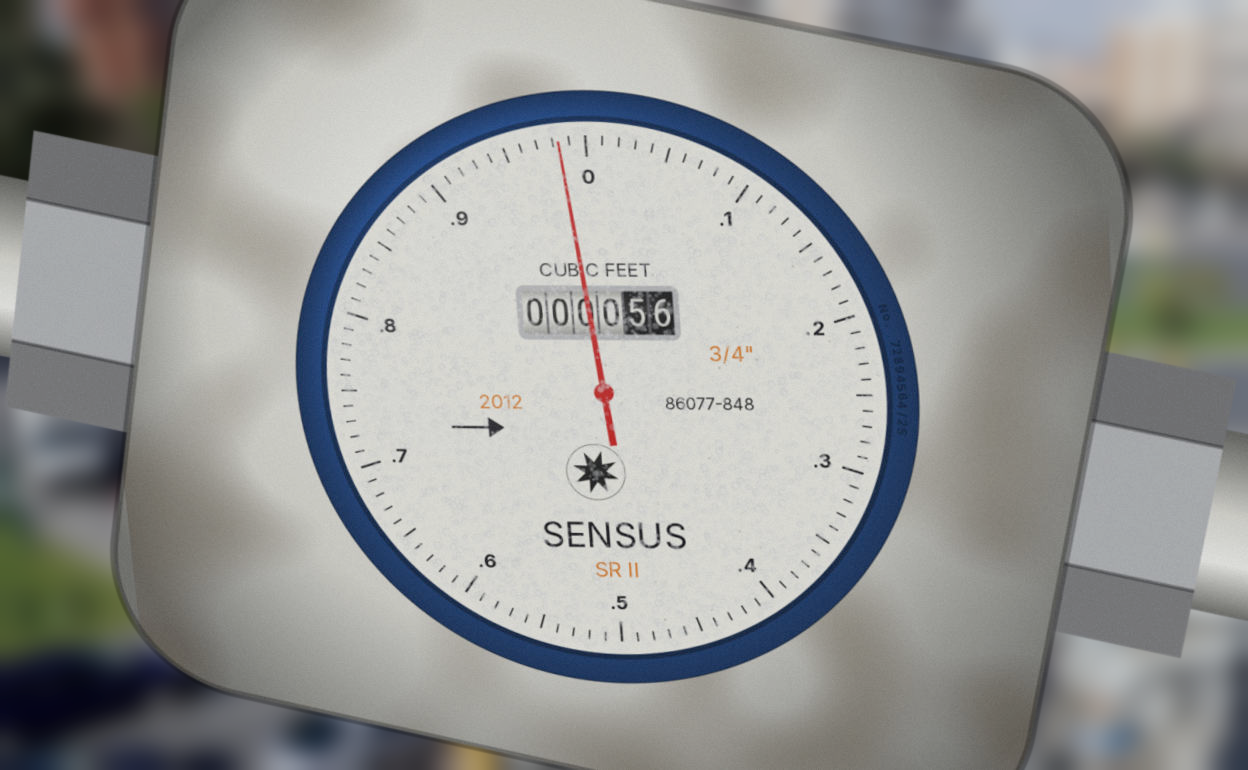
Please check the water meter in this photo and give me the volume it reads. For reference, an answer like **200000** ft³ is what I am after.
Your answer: **55.98** ft³
